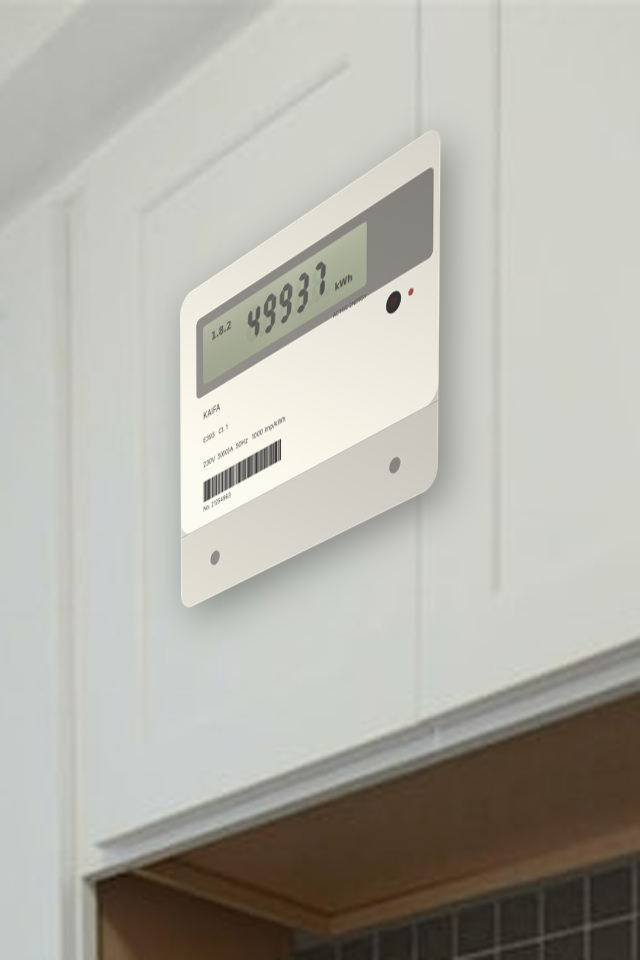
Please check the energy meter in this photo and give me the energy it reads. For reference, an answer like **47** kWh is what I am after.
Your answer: **49937** kWh
